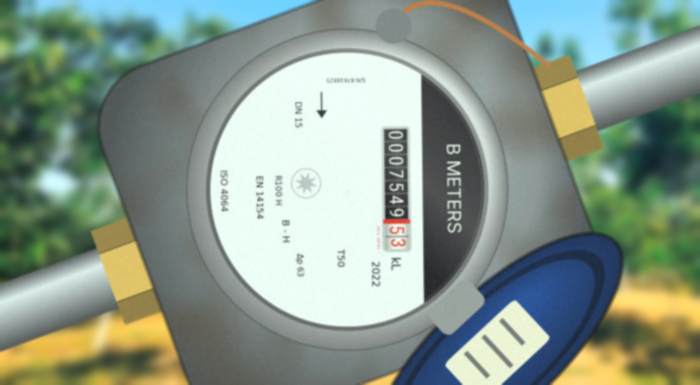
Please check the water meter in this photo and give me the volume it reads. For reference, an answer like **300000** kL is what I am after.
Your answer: **7549.53** kL
